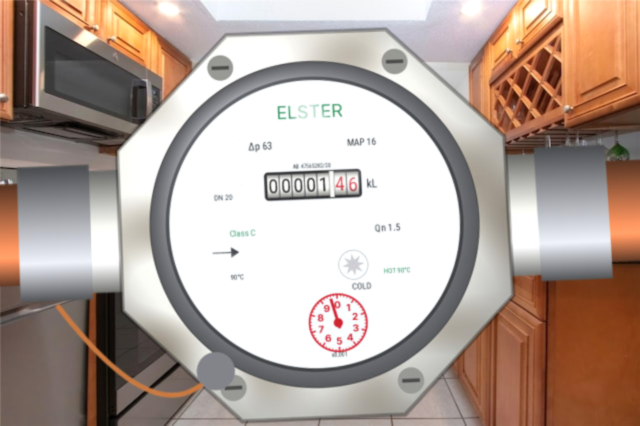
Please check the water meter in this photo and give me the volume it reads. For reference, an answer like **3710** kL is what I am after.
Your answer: **1.459** kL
